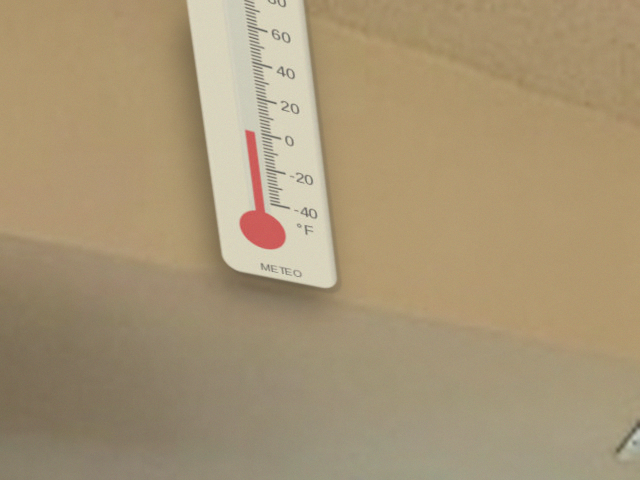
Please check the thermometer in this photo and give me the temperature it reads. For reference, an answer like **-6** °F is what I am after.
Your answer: **0** °F
